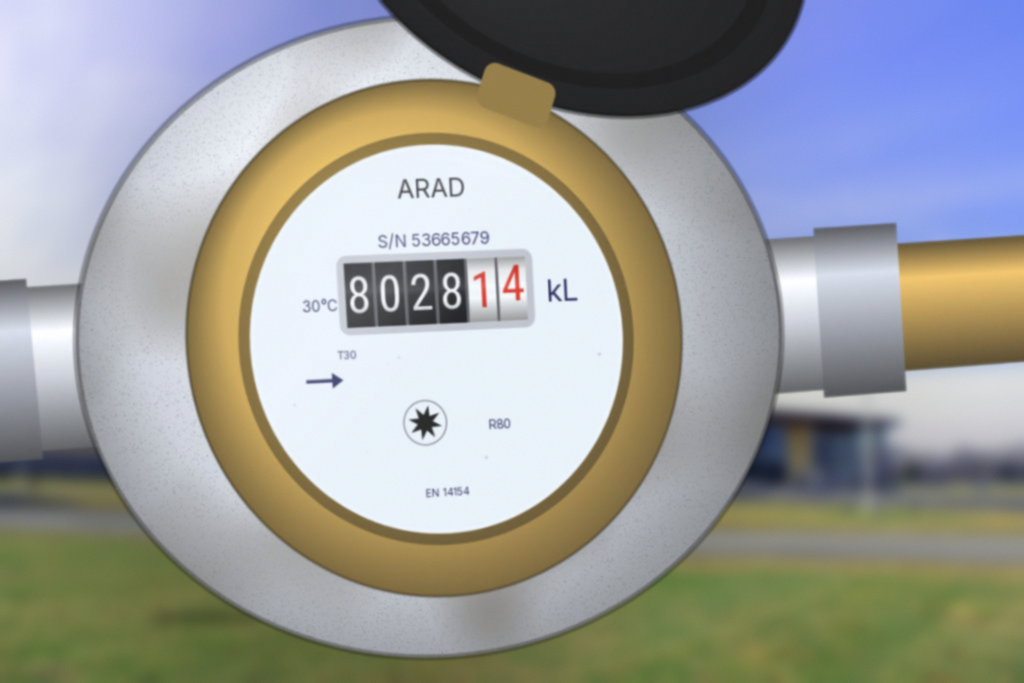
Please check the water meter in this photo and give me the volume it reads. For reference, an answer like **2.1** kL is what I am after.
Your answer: **8028.14** kL
